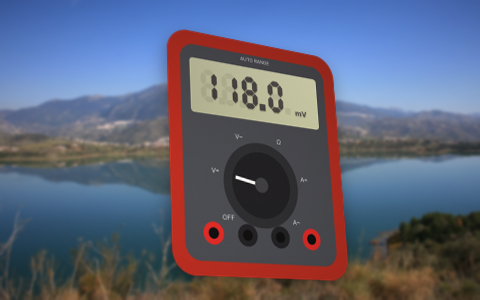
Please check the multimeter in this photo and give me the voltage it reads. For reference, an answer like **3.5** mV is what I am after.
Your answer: **118.0** mV
